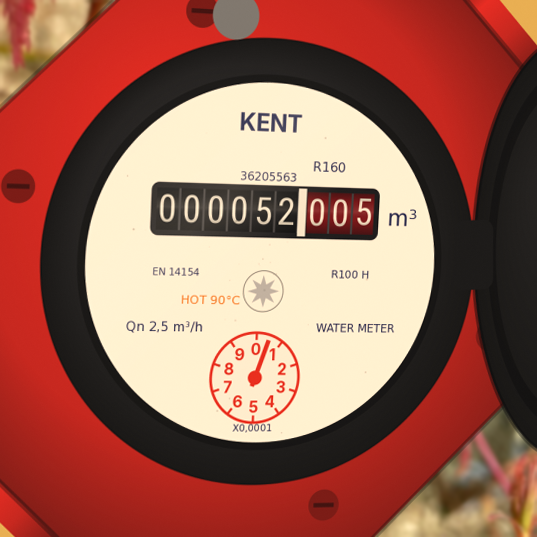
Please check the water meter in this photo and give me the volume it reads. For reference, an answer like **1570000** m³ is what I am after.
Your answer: **52.0050** m³
